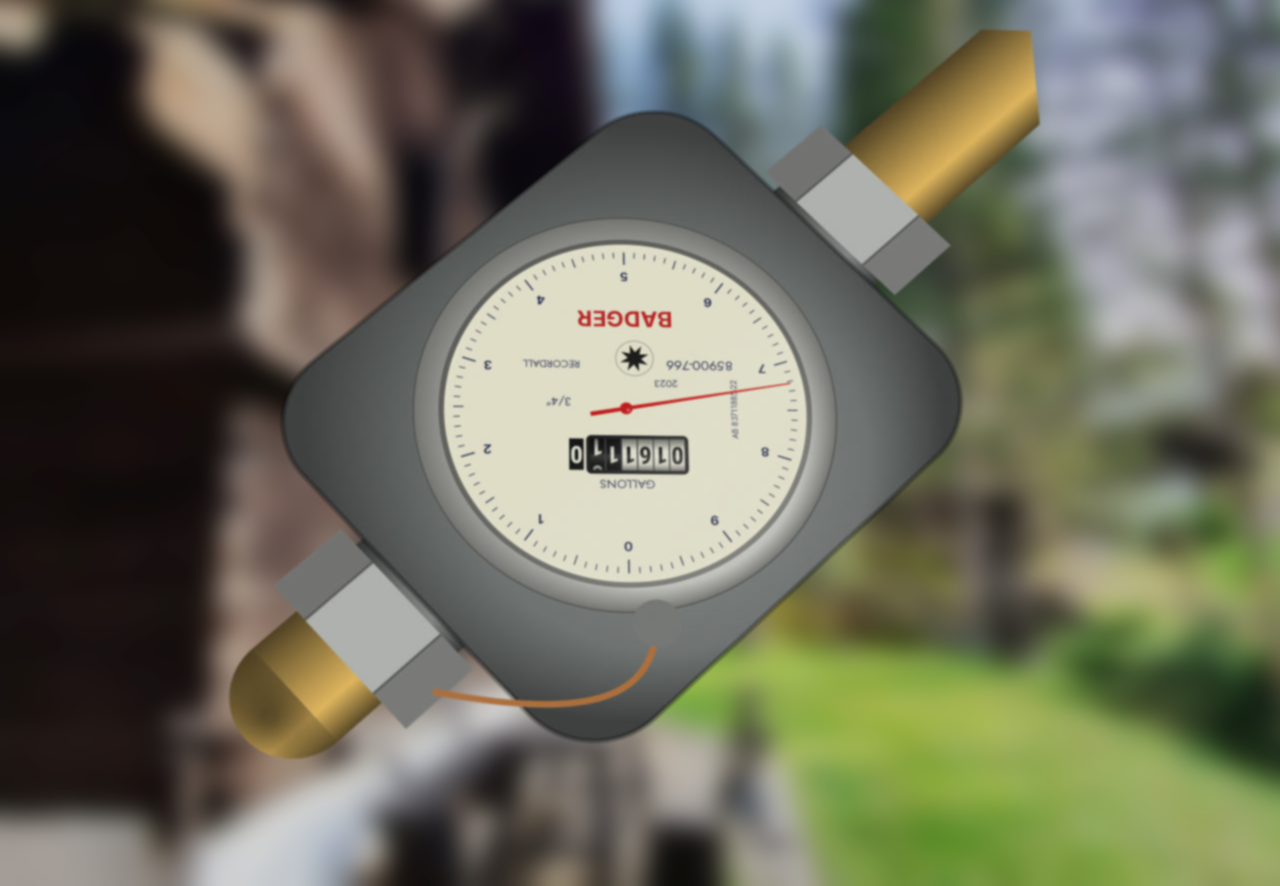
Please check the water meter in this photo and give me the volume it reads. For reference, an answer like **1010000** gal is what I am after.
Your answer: **161107.2** gal
